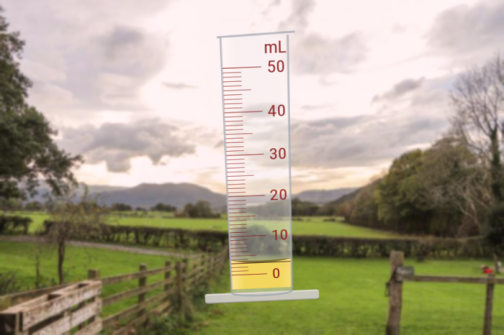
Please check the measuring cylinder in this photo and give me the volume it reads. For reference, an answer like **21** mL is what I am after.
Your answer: **3** mL
